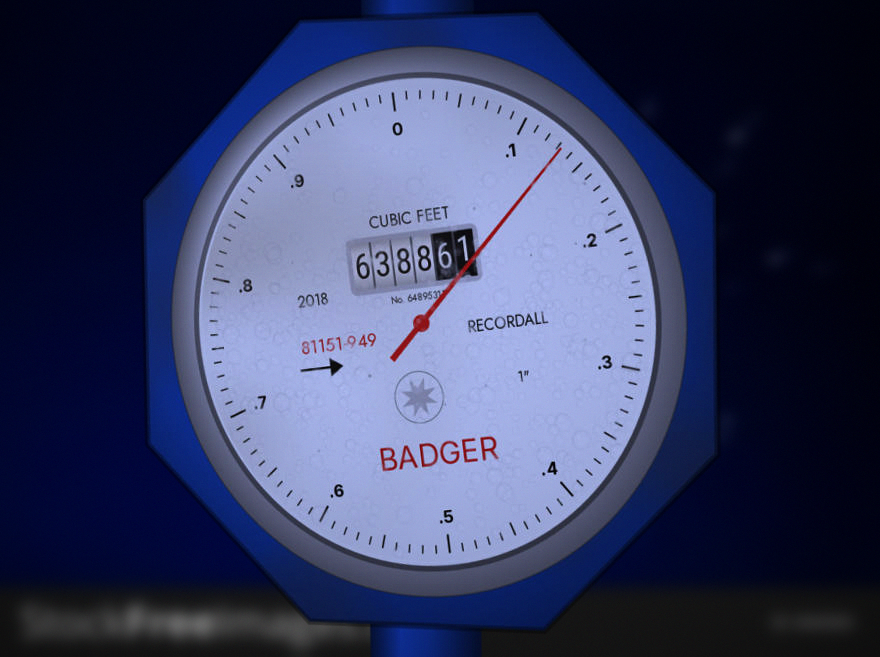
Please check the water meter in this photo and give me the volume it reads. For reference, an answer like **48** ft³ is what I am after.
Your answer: **638861.13** ft³
